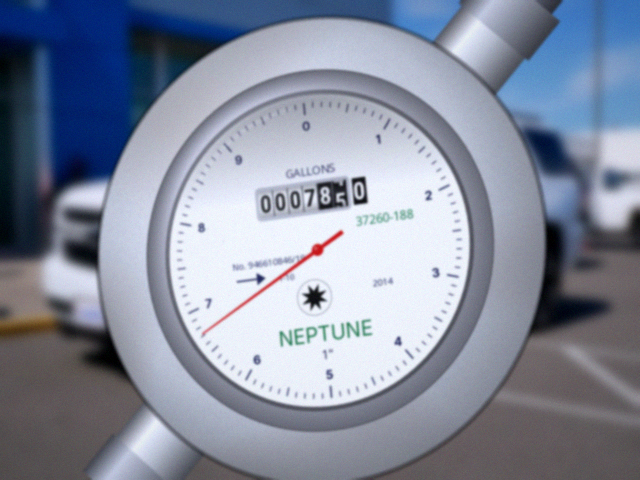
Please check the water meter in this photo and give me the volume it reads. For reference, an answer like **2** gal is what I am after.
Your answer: **7846.7** gal
